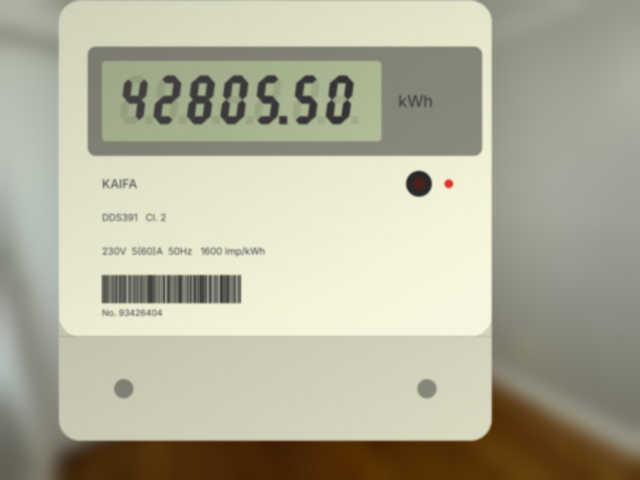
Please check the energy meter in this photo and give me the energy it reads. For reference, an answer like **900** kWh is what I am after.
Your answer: **42805.50** kWh
